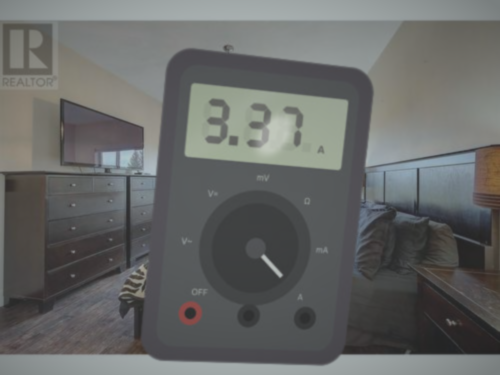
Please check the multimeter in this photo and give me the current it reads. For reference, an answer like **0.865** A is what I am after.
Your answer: **3.37** A
